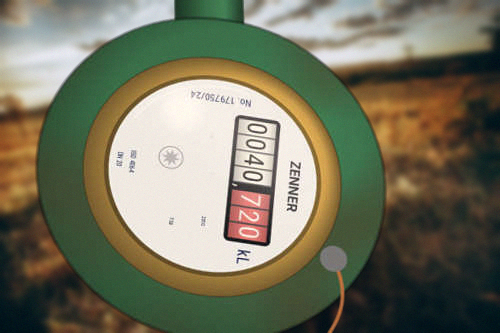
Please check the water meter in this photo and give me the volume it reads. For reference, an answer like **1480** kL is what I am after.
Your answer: **40.720** kL
